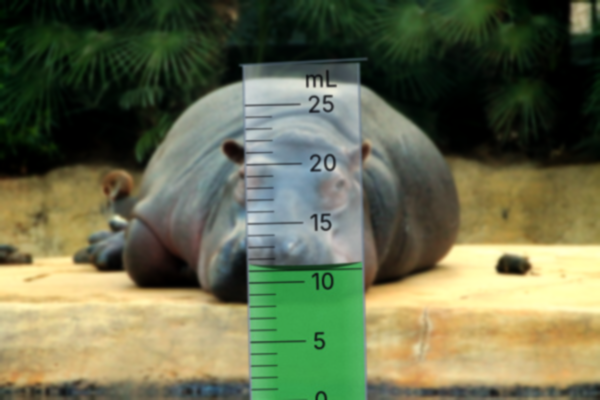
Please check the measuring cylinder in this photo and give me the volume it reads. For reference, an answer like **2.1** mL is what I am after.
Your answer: **11** mL
